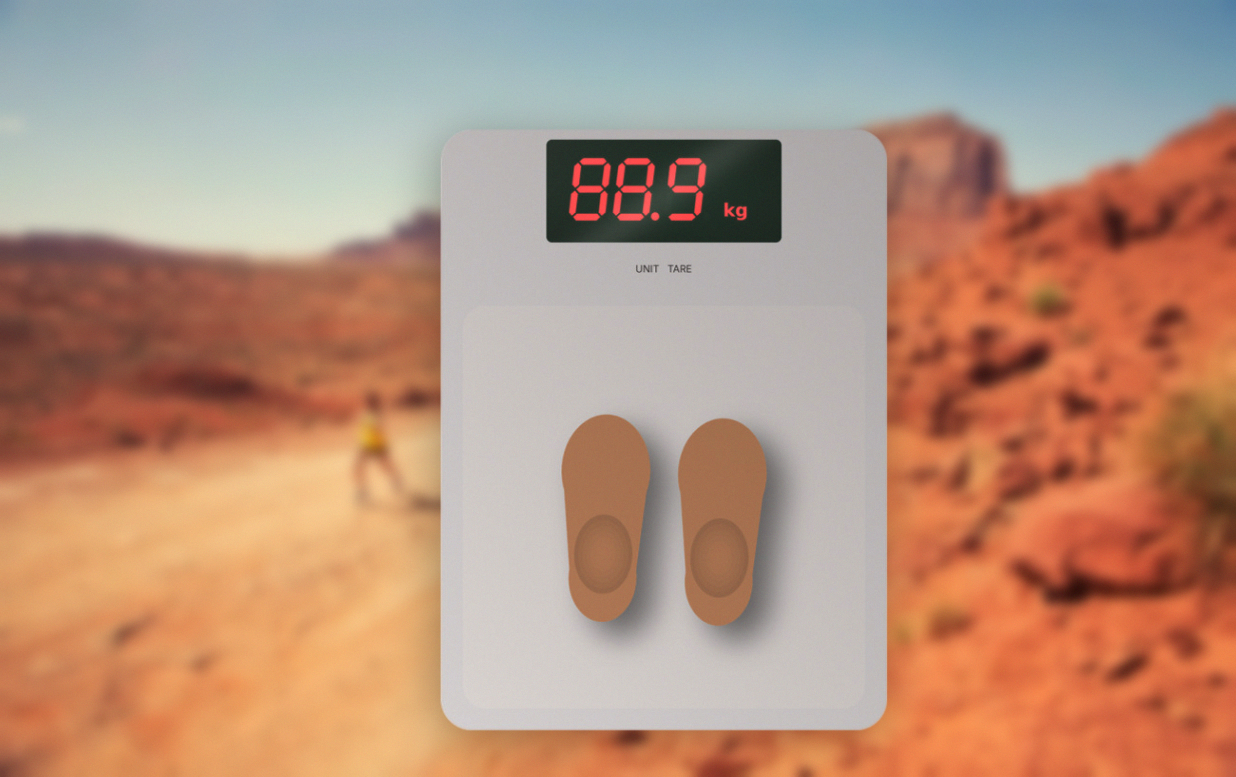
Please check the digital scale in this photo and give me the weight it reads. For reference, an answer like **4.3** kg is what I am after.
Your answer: **88.9** kg
